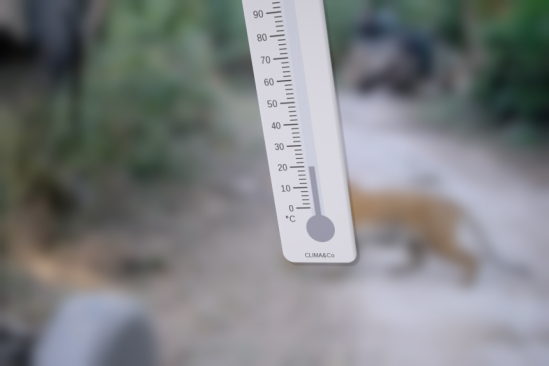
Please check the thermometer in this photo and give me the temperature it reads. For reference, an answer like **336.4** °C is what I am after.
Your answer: **20** °C
